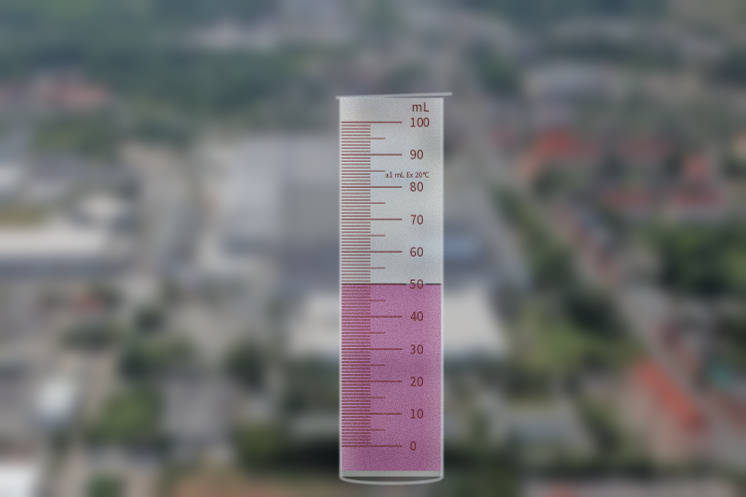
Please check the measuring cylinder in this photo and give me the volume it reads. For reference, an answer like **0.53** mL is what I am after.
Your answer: **50** mL
